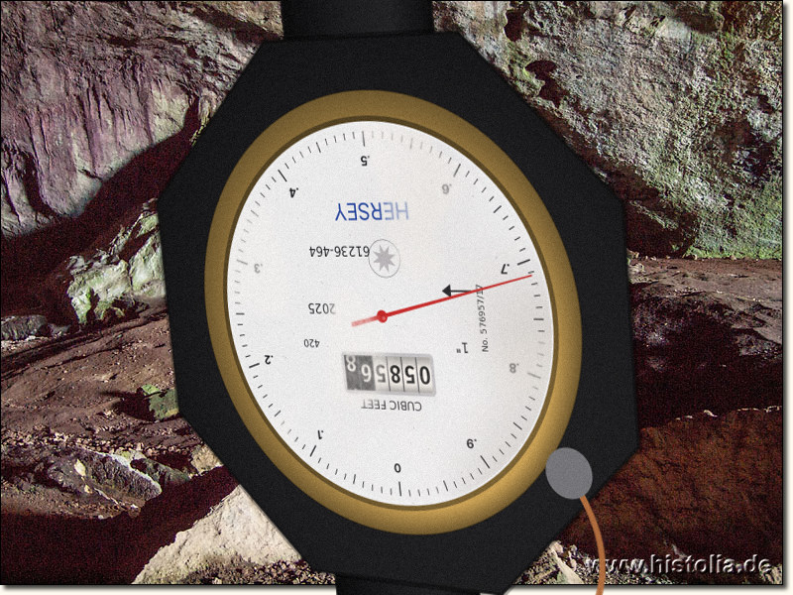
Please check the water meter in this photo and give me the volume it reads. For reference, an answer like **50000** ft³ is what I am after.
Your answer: **58567.71** ft³
